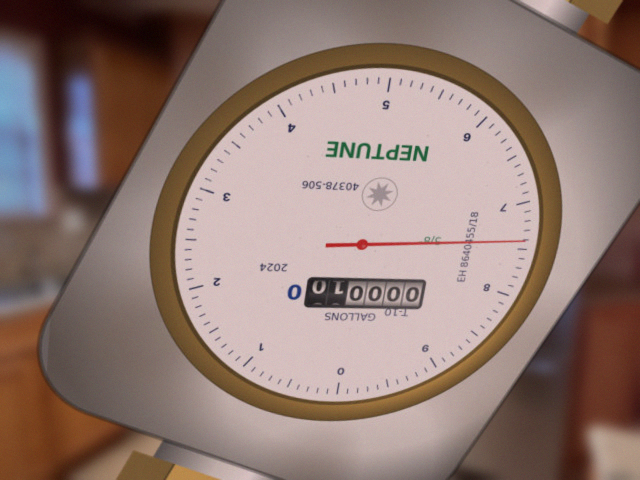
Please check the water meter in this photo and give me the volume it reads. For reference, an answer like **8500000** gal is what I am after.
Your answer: **97.4** gal
